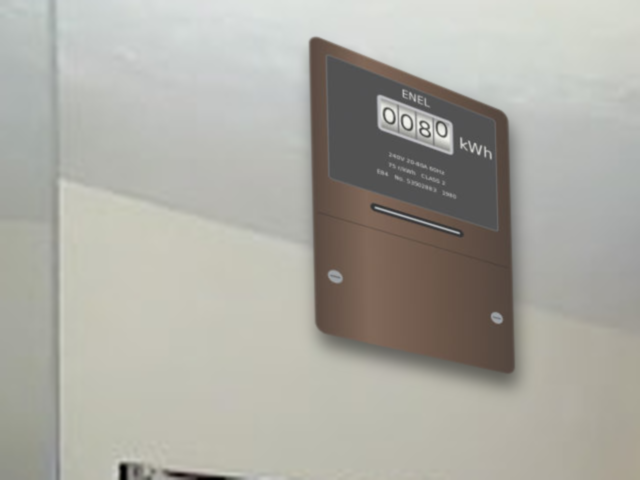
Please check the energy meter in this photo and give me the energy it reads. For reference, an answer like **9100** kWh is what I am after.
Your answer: **80** kWh
